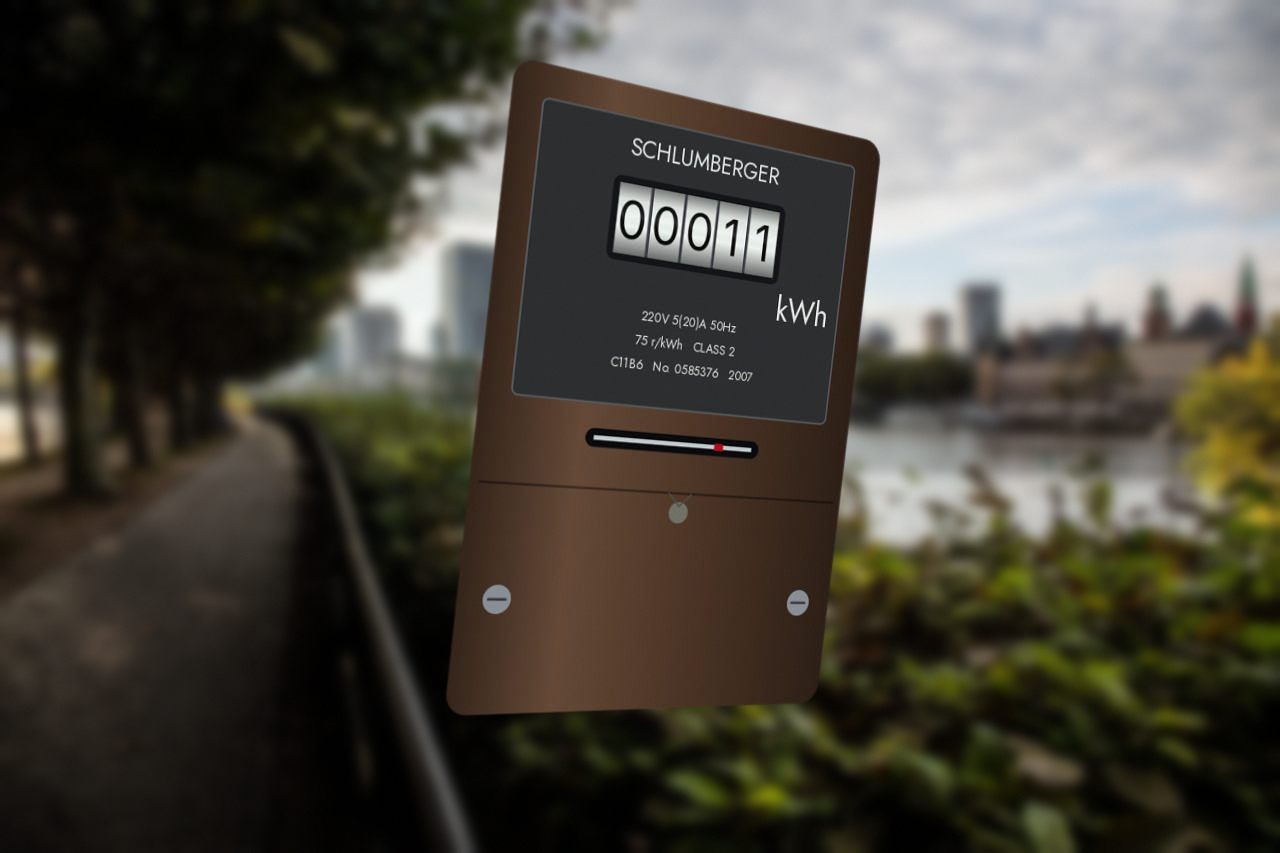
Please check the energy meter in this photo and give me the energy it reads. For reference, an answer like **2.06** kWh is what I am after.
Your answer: **11** kWh
